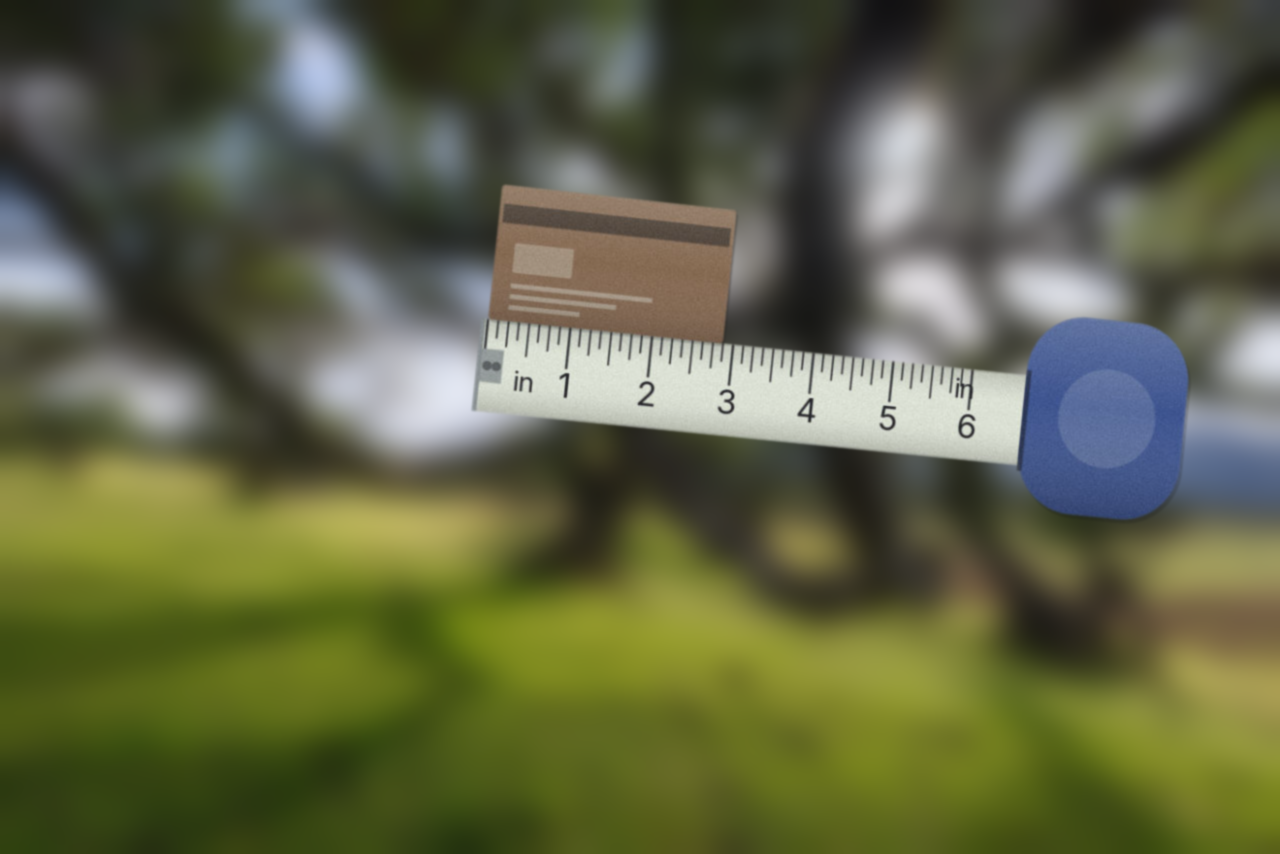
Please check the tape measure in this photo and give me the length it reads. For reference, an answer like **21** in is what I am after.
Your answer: **2.875** in
